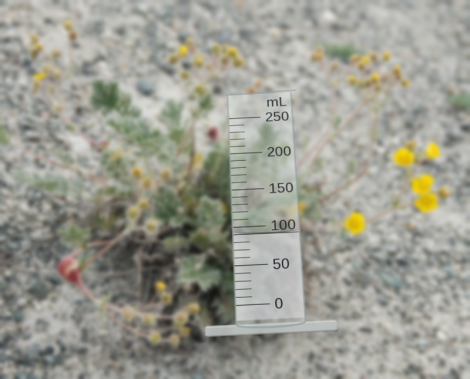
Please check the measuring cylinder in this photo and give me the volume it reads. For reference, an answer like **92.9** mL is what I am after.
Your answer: **90** mL
